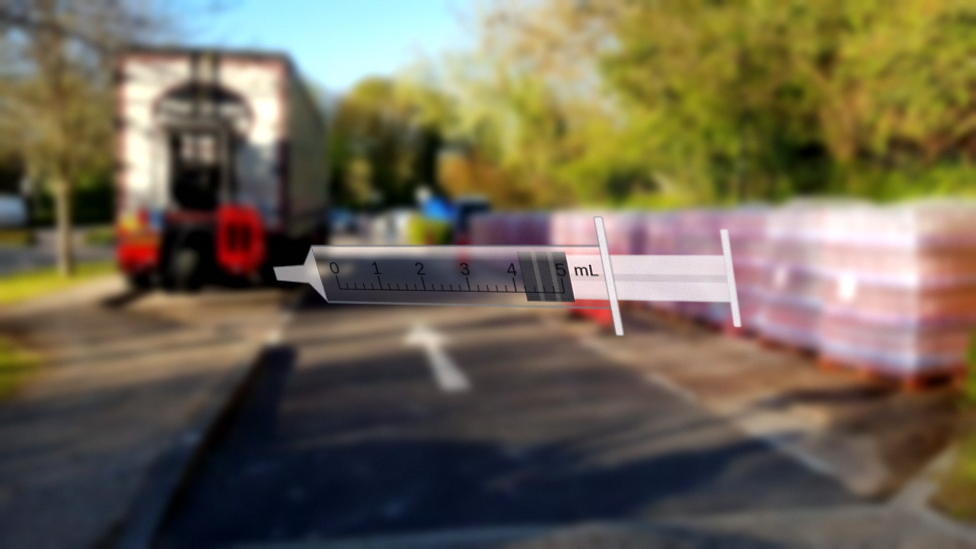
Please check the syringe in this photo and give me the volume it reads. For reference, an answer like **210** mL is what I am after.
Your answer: **4.2** mL
